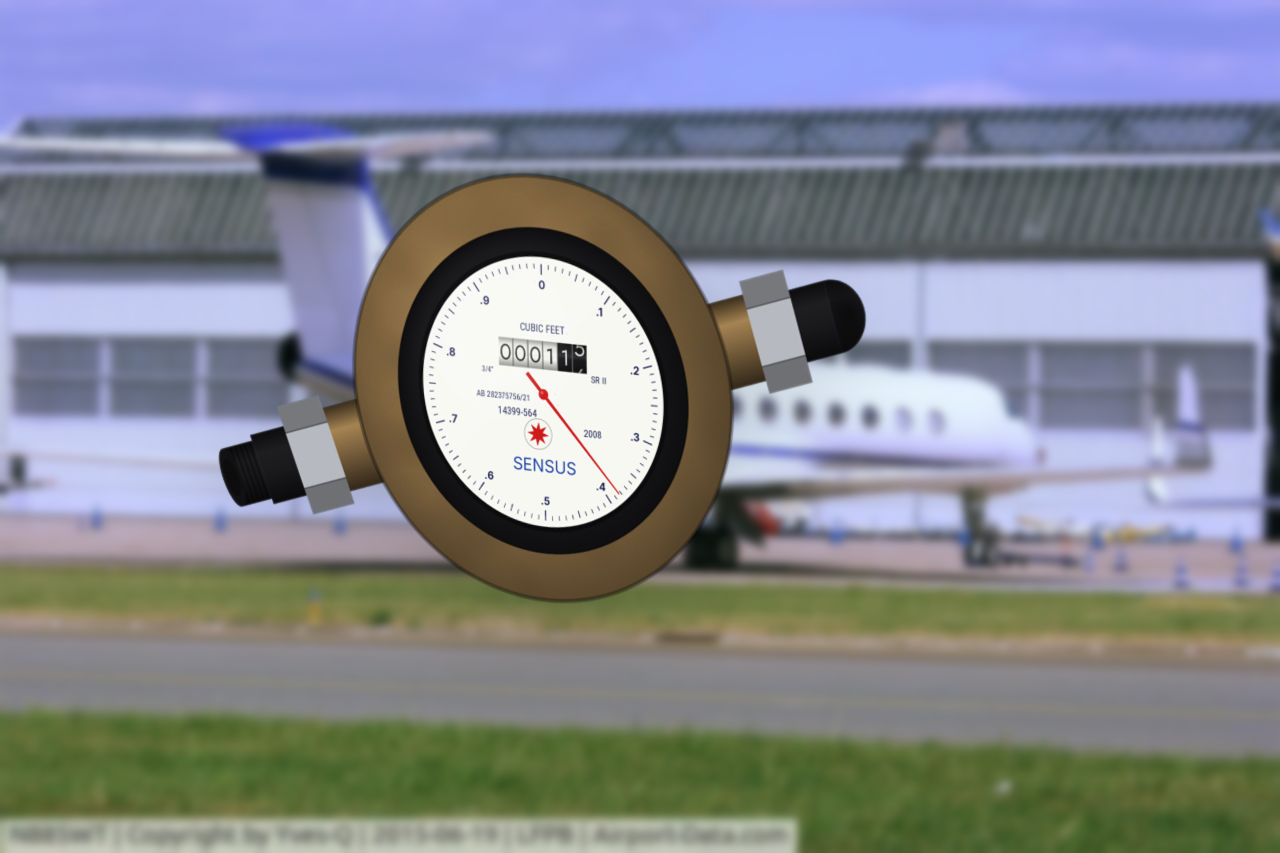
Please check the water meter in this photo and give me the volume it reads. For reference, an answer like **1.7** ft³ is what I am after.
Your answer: **115.38** ft³
